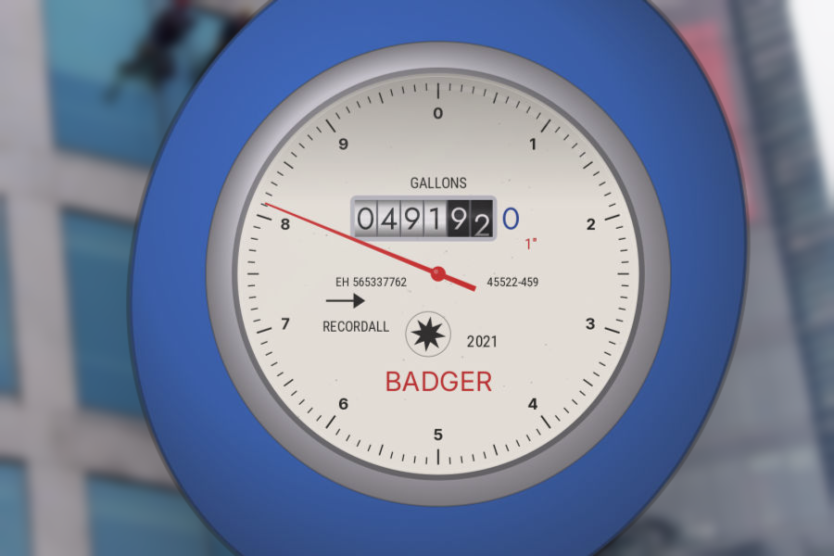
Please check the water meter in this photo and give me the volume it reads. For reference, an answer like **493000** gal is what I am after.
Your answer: **491918.1** gal
